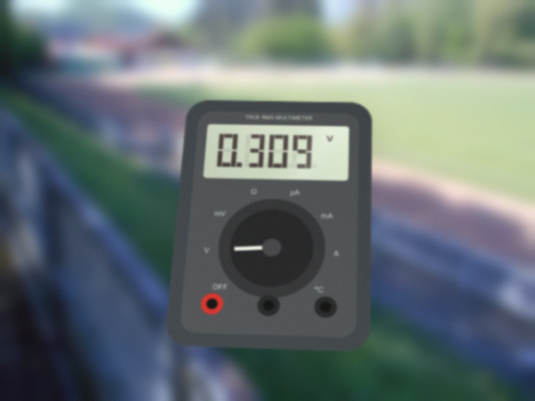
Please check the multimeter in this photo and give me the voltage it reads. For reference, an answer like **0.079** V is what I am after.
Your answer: **0.309** V
